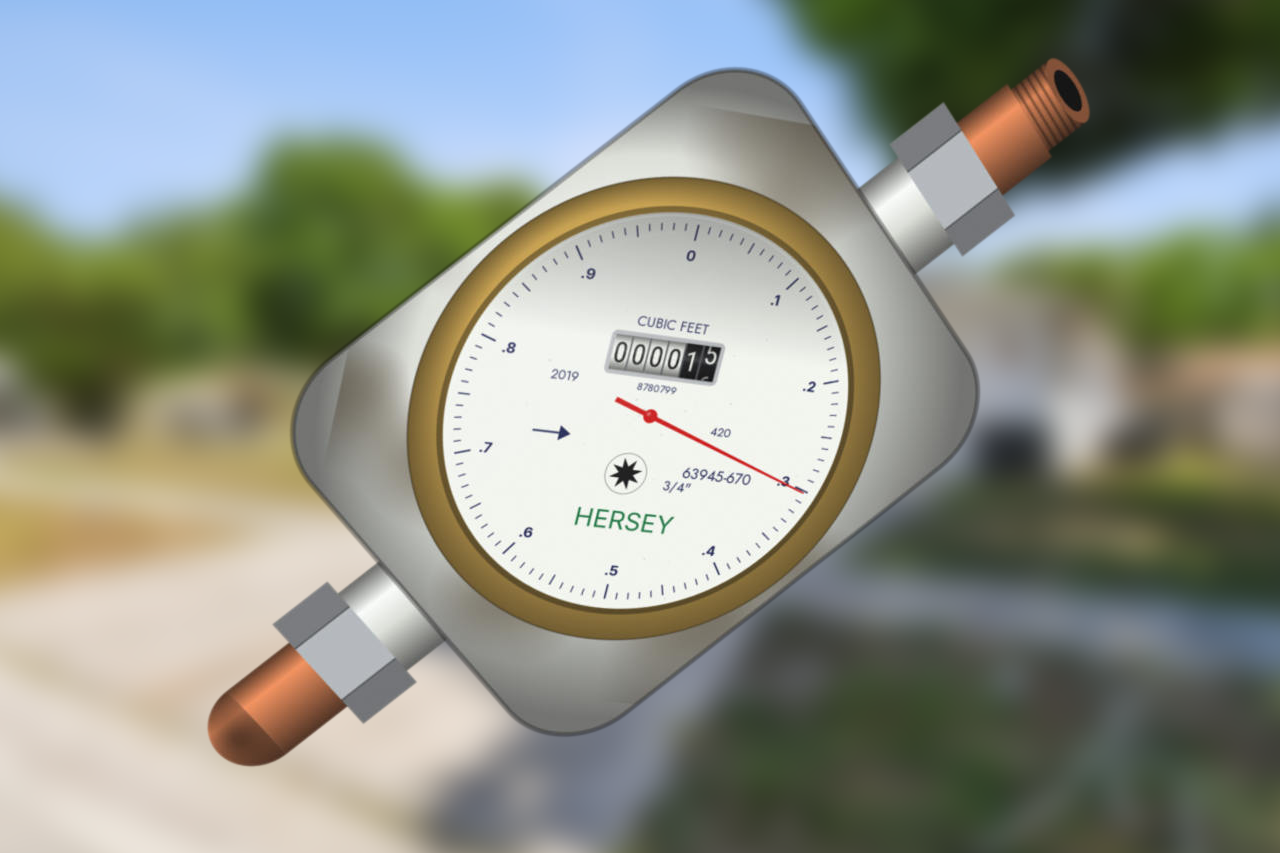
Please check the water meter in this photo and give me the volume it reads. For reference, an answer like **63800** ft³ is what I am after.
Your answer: **15.30** ft³
